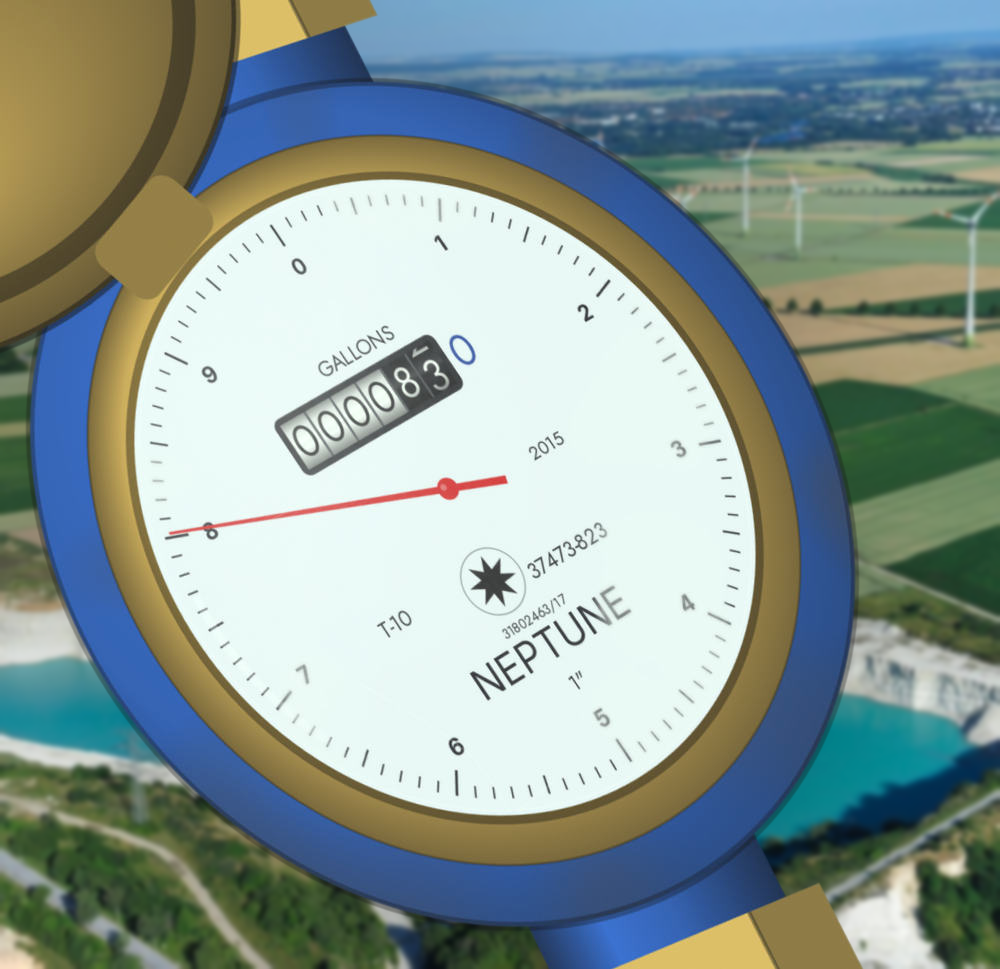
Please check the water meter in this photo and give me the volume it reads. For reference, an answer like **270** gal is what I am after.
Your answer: **828.0** gal
